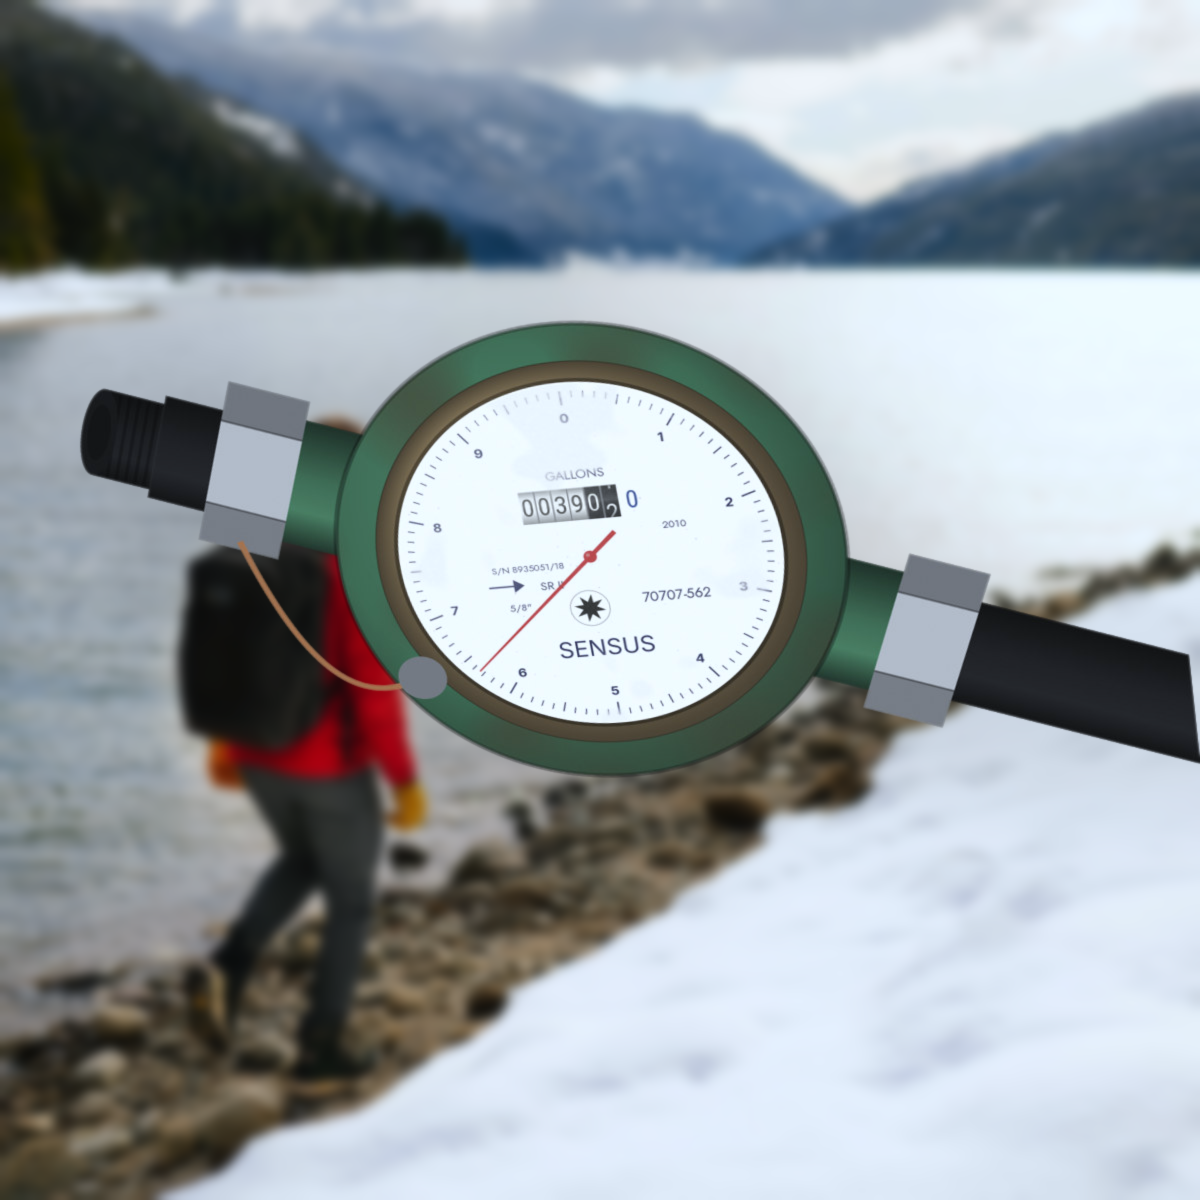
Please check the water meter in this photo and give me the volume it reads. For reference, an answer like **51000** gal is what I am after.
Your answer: **39016.3** gal
